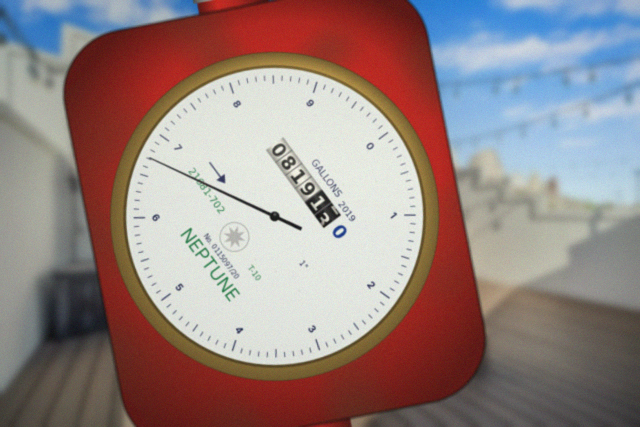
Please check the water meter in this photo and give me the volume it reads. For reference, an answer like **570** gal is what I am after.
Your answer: **819126.7** gal
